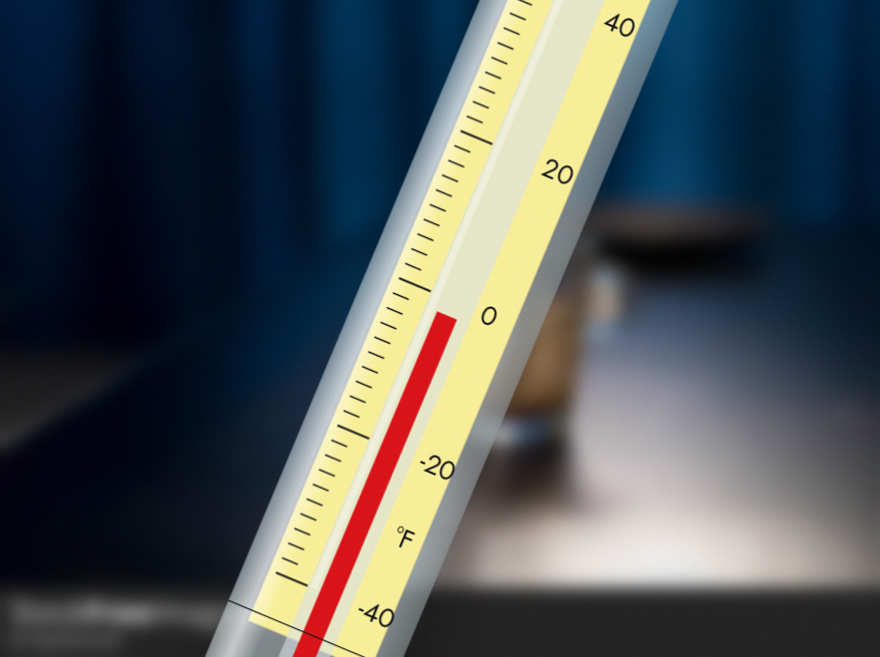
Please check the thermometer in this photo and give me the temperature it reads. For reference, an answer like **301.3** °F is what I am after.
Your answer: **-2** °F
